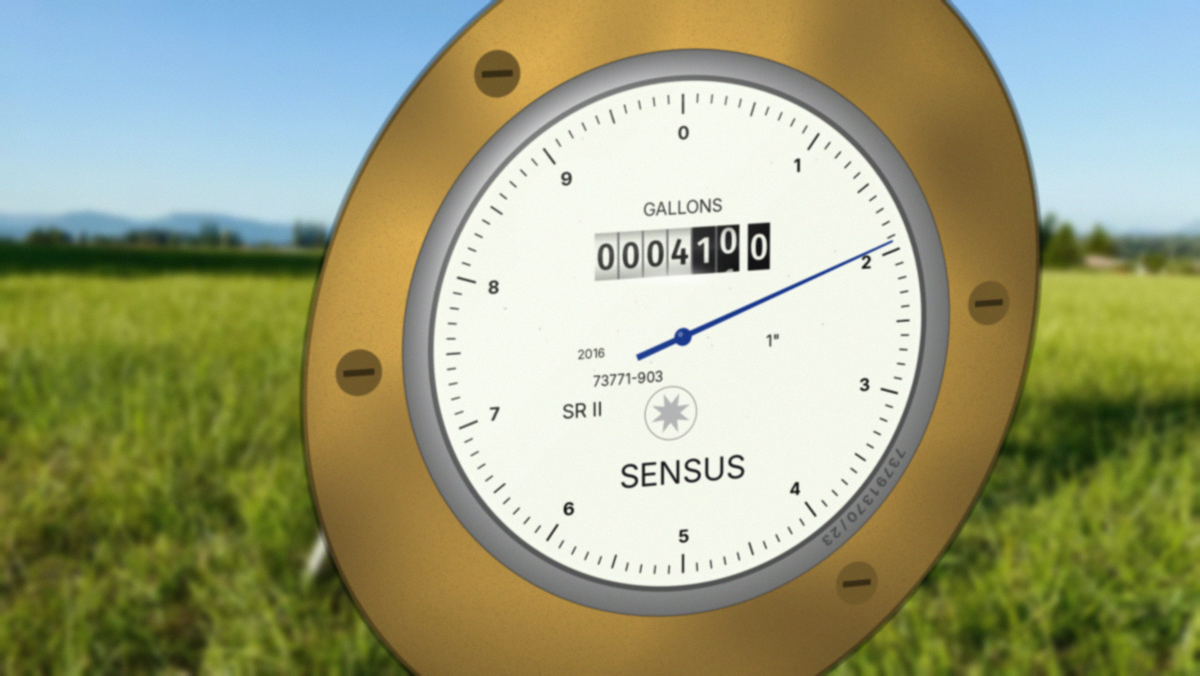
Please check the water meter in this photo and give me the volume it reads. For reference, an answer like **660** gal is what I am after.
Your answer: **4101.9** gal
